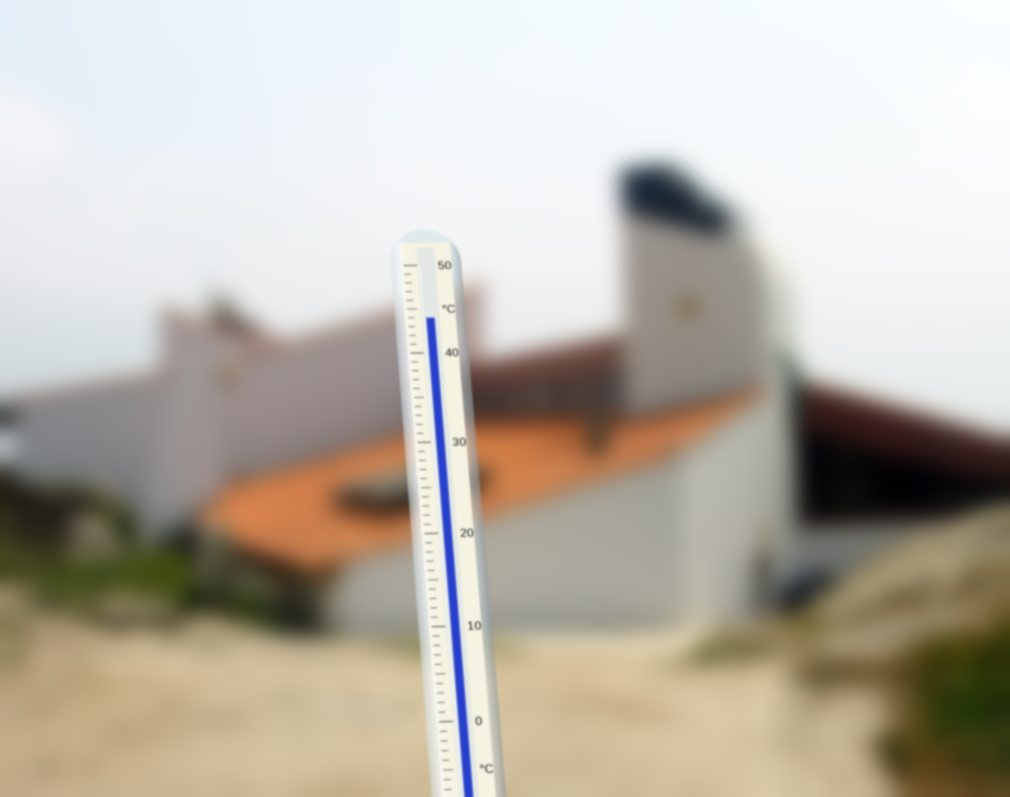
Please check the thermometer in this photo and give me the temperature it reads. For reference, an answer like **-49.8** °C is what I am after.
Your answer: **44** °C
